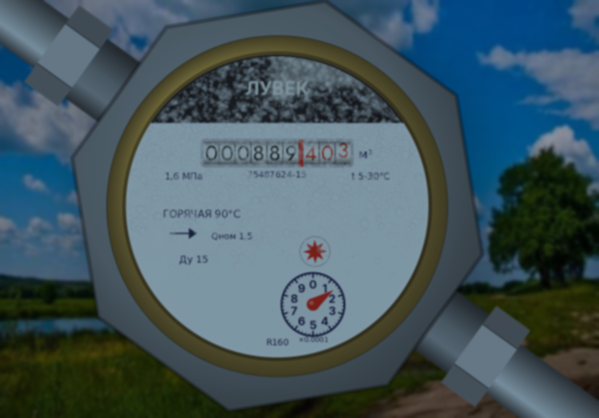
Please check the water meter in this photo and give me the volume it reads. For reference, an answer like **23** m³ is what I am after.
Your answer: **889.4031** m³
